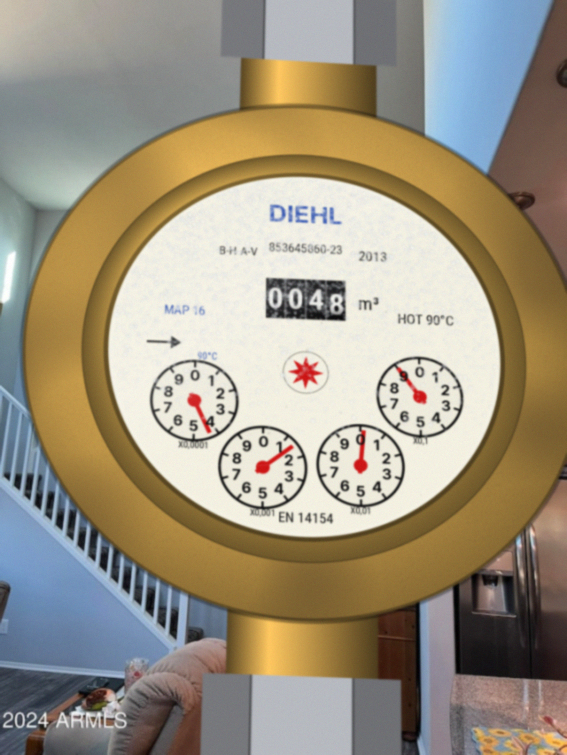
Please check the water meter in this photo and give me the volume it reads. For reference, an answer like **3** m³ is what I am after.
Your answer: **47.9014** m³
